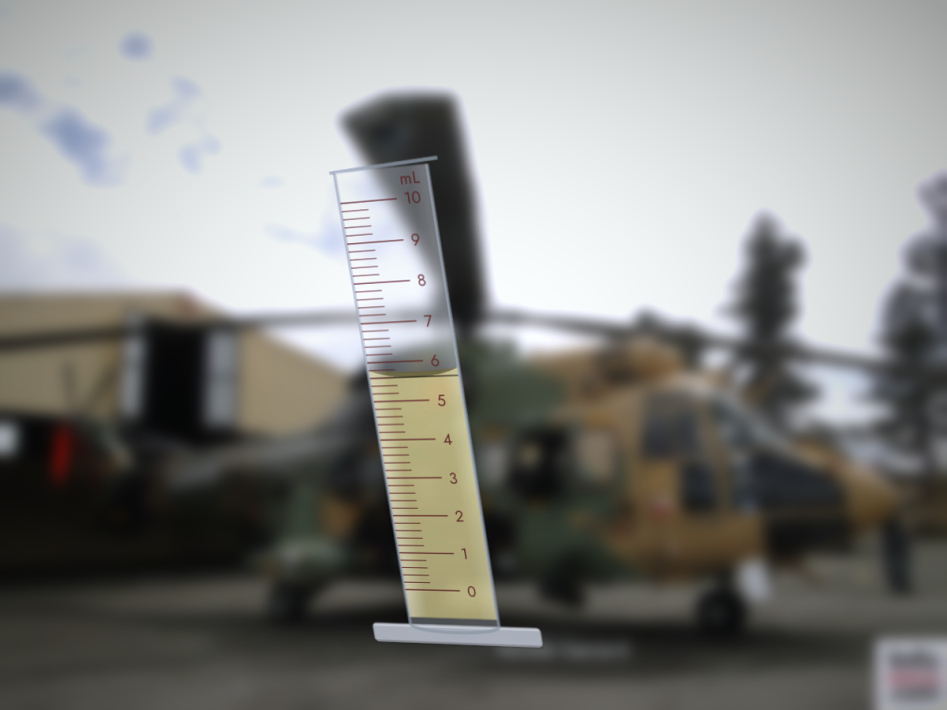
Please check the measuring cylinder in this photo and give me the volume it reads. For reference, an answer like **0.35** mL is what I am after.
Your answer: **5.6** mL
